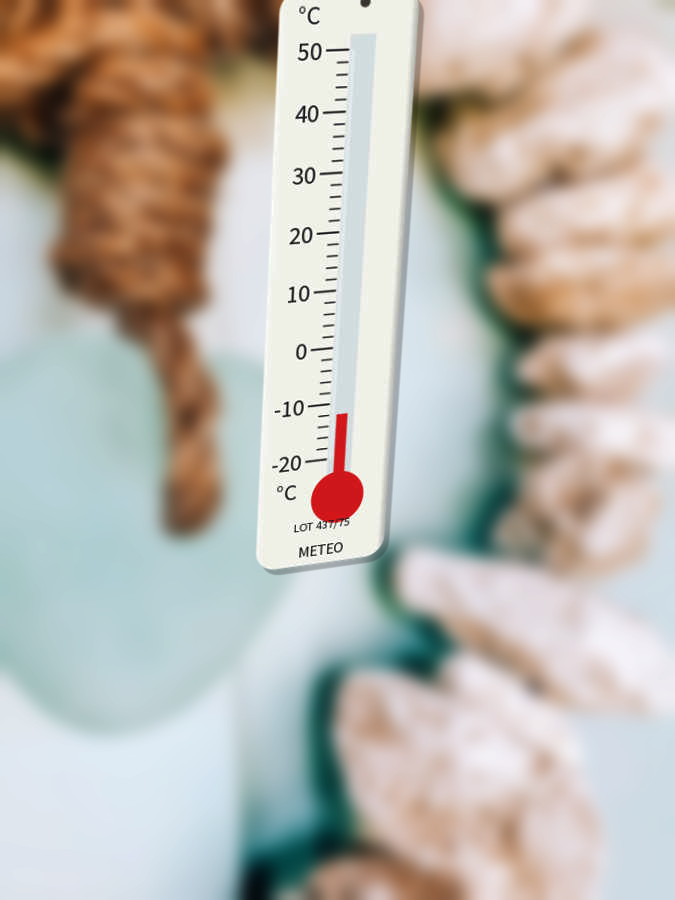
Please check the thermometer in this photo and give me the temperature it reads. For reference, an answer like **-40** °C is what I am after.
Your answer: **-12** °C
